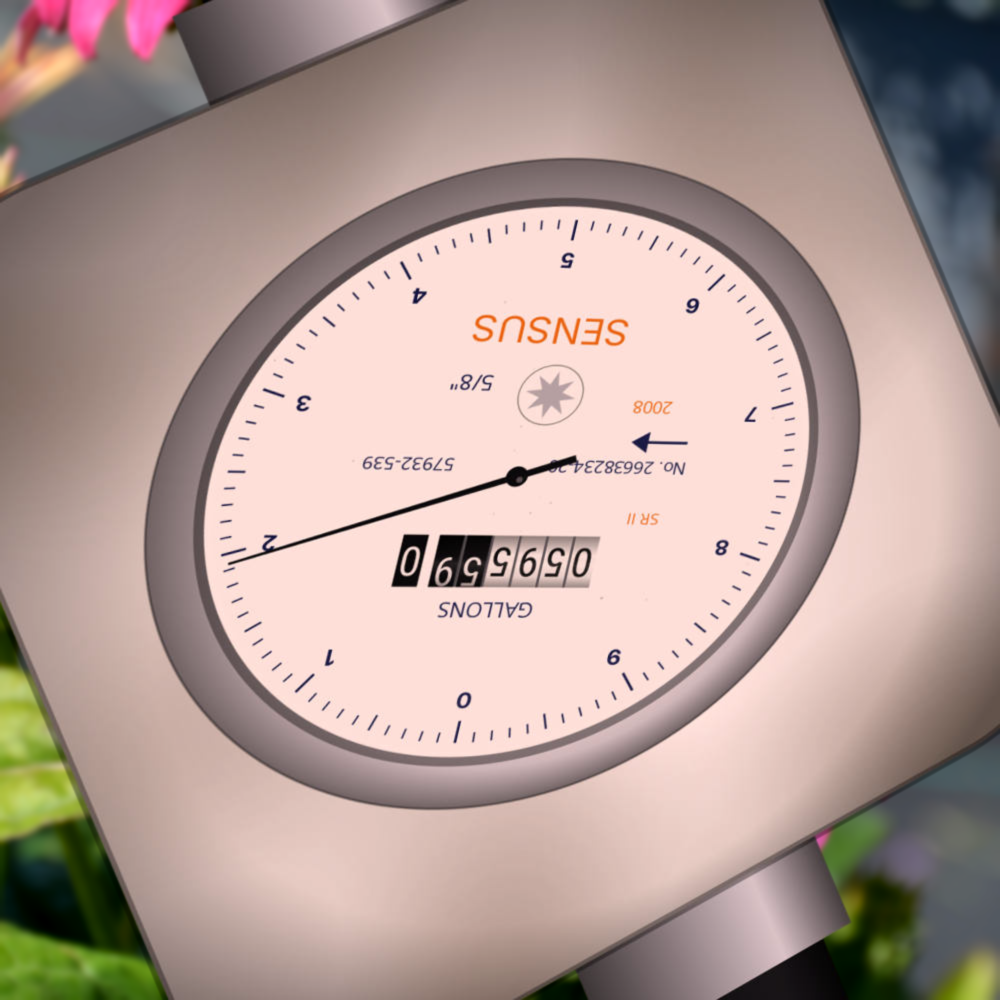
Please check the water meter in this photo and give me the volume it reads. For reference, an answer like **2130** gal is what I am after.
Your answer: **595591.9** gal
